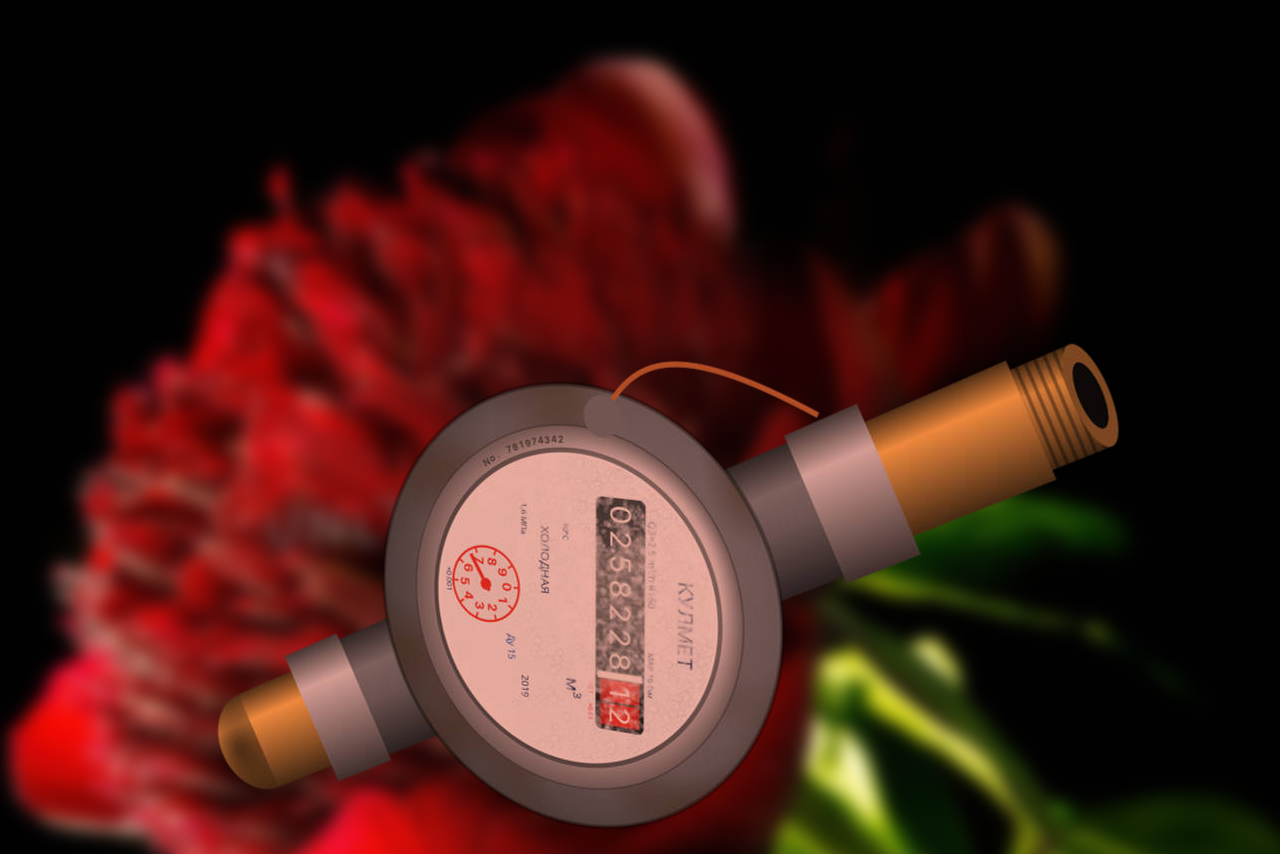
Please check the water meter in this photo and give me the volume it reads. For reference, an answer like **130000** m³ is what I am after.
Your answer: **258228.126** m³
